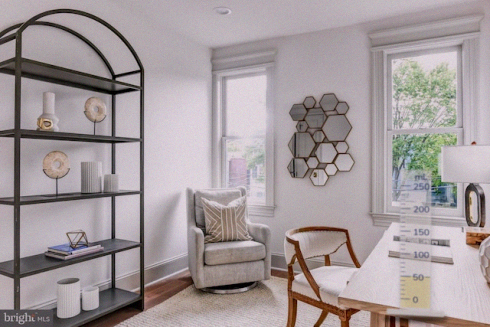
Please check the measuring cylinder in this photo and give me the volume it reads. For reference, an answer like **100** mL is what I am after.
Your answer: **50** mL
